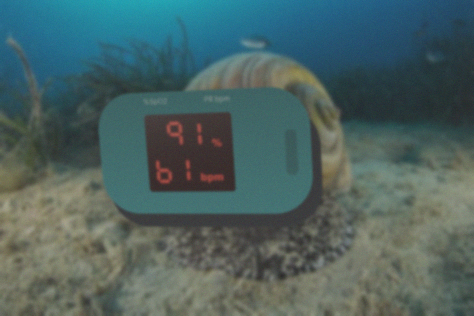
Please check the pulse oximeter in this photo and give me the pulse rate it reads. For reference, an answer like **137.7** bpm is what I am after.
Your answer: **61** bpm
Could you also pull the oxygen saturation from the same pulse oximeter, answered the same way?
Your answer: **91** %
